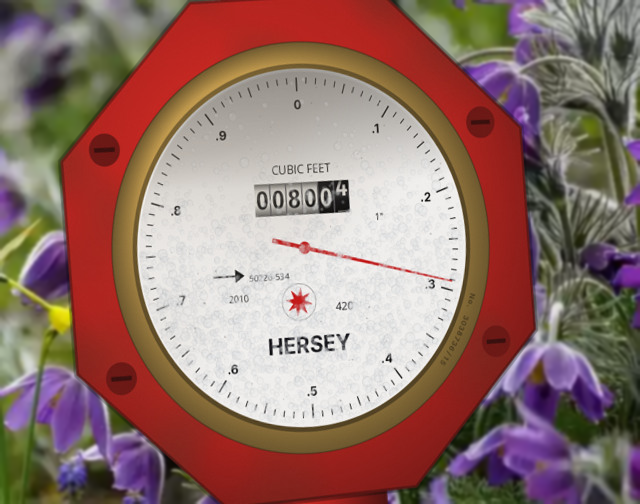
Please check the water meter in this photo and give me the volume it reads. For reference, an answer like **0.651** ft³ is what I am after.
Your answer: **8004.29** ft³
